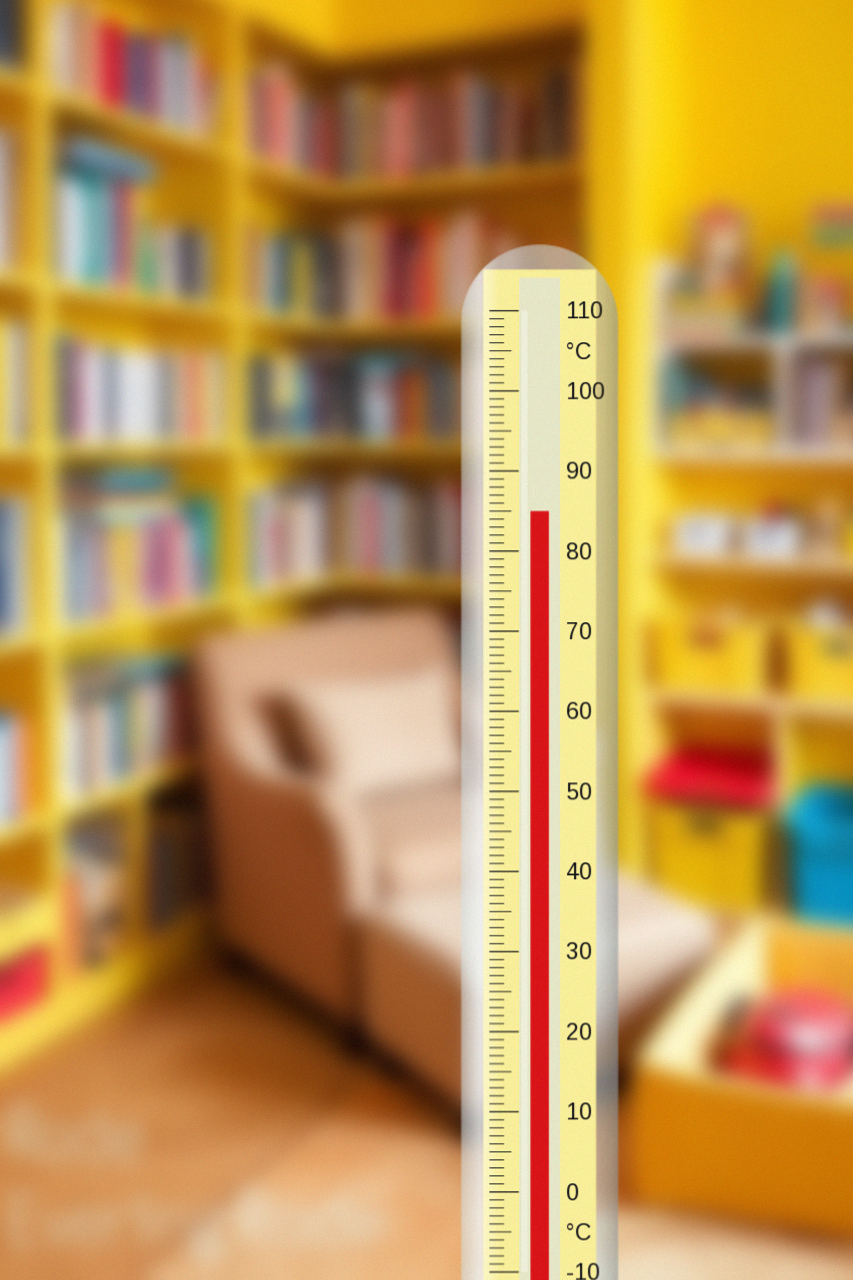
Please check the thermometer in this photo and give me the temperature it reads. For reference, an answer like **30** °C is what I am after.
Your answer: **85** °C
